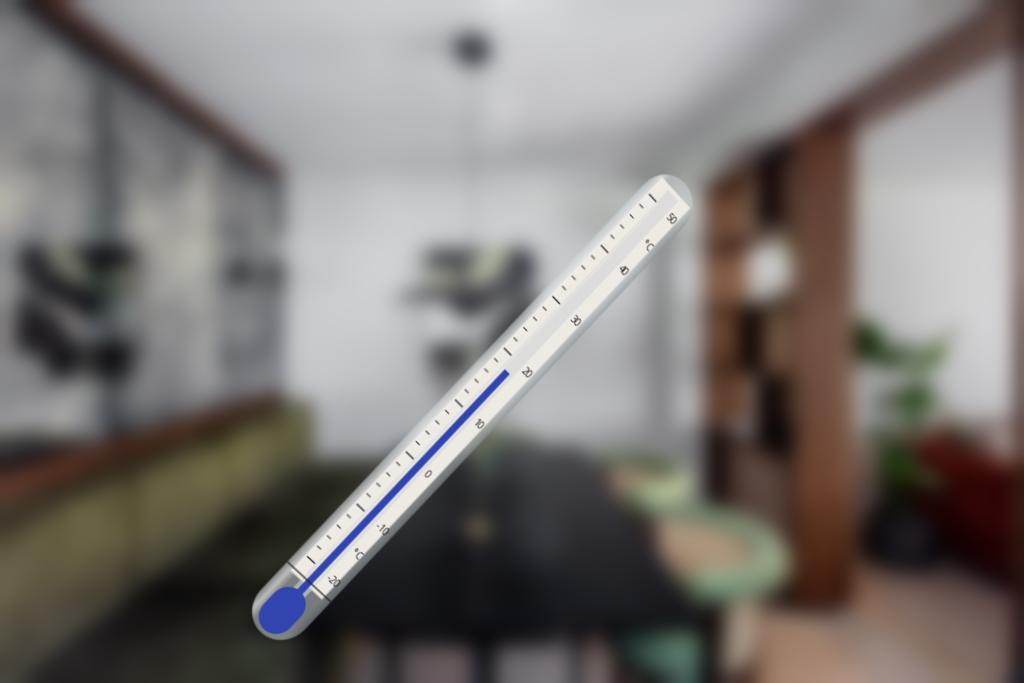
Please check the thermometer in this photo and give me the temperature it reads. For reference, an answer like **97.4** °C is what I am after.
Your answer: **18** °C
